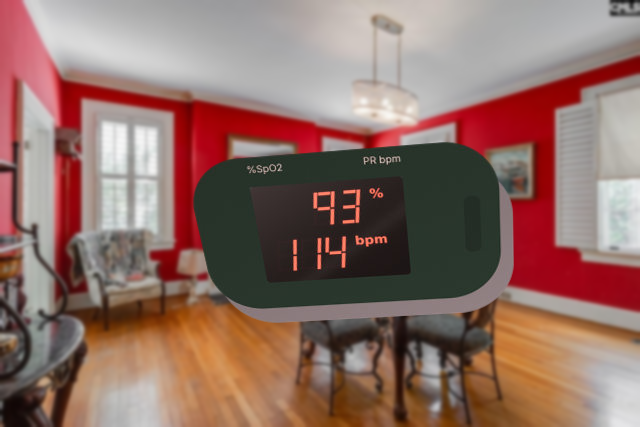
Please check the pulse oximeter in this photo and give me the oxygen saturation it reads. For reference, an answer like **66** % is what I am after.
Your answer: **93** %
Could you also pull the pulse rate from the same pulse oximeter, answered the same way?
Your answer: **114** bpm
